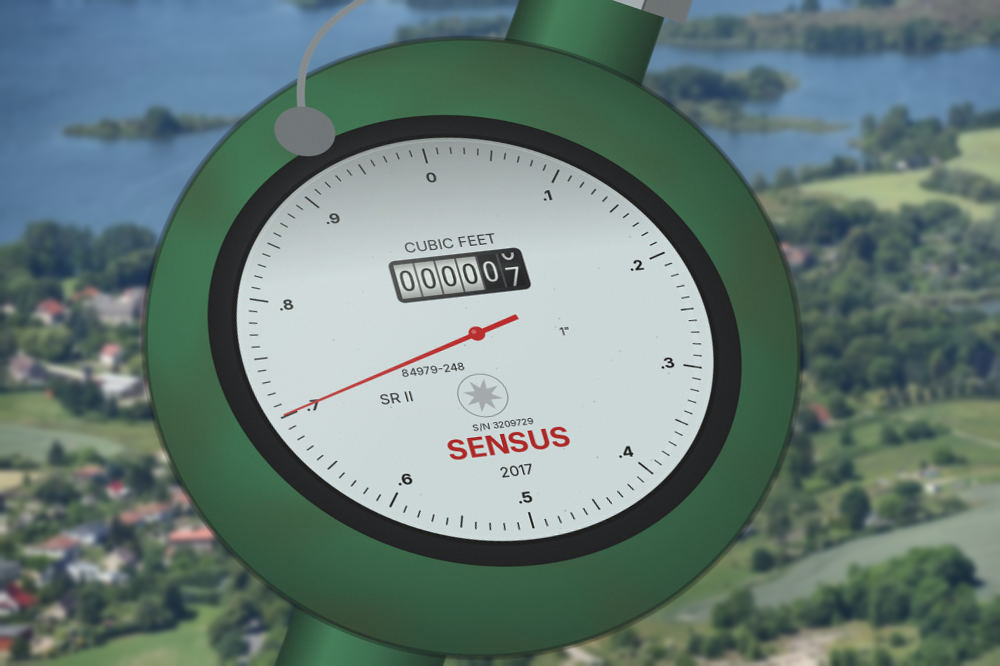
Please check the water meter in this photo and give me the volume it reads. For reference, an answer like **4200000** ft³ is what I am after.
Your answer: **6.70** ft³
